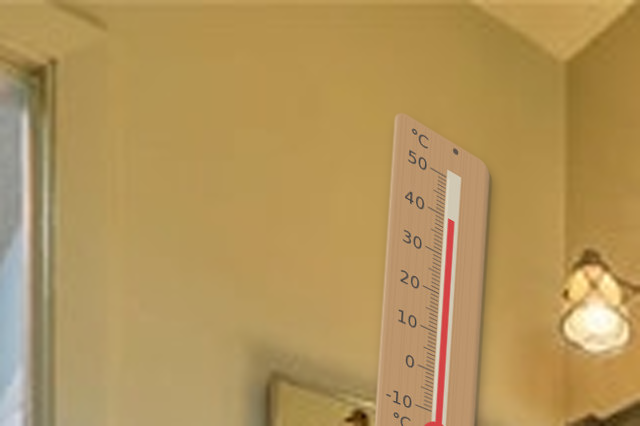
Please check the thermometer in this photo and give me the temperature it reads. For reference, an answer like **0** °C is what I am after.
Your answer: **40** °C
